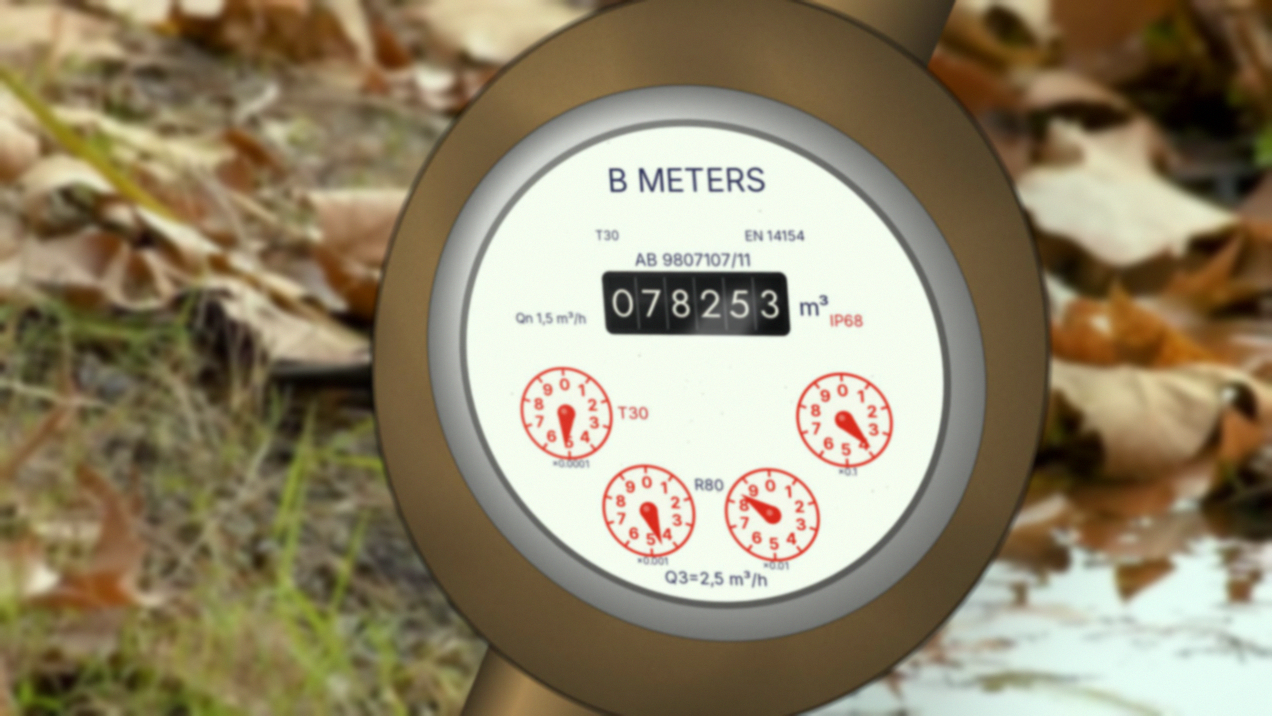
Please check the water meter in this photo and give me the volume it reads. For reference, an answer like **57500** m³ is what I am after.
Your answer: **78253.3845** m³
